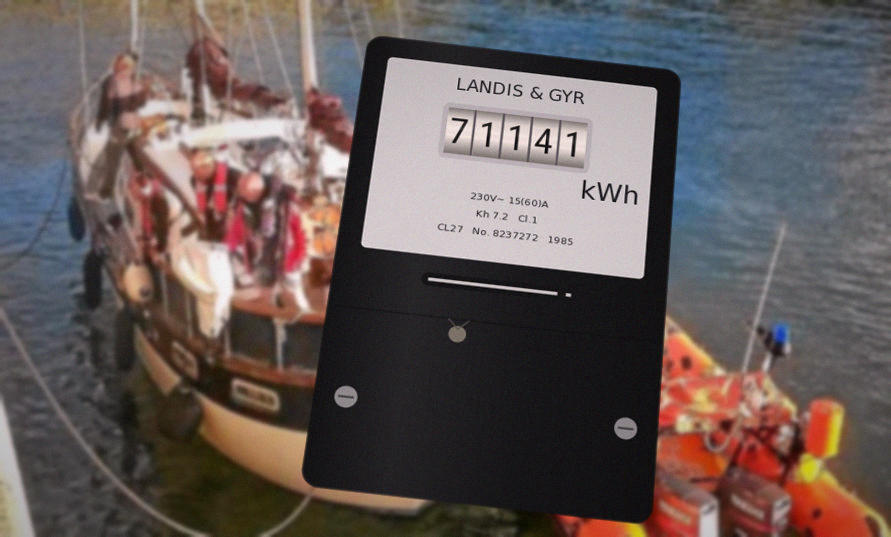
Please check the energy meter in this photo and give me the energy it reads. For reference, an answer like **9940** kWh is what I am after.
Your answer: **71141** kWh
